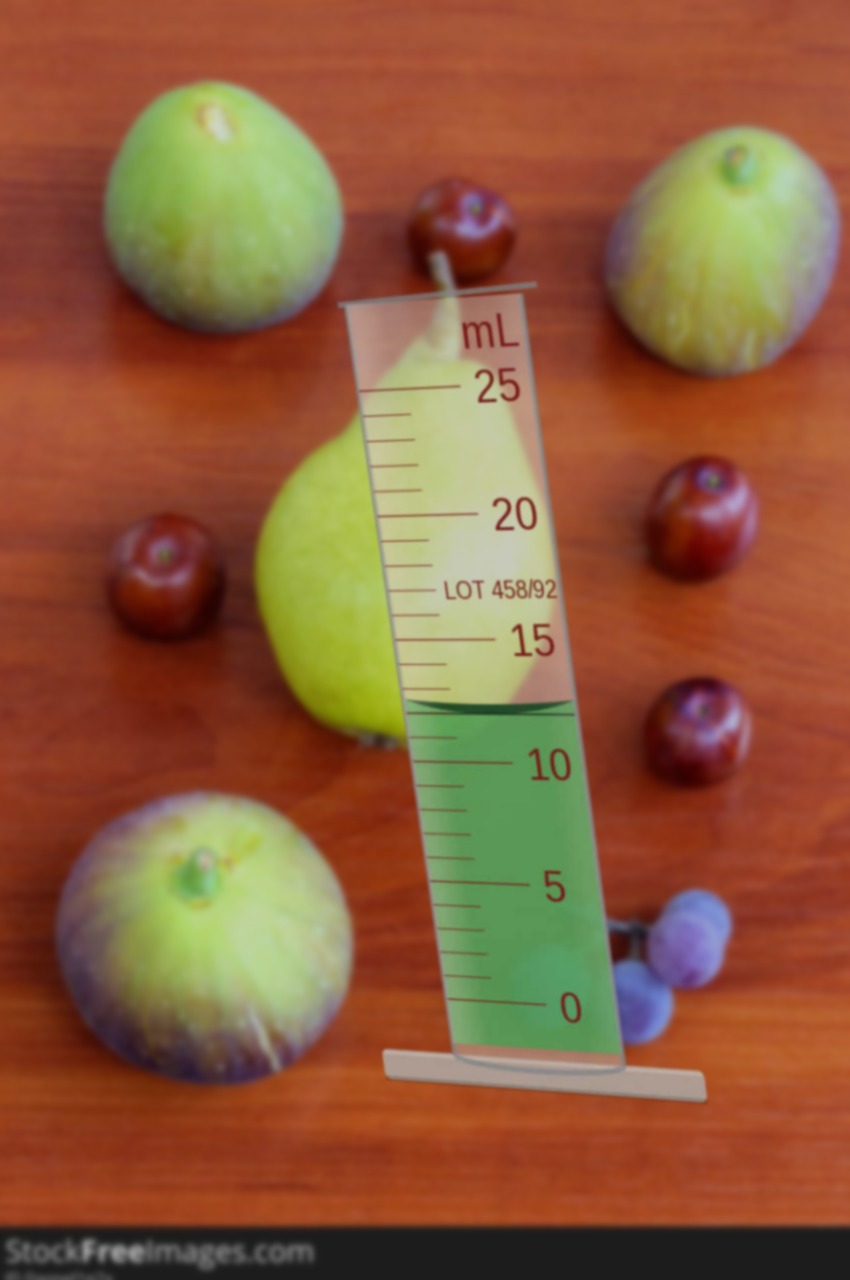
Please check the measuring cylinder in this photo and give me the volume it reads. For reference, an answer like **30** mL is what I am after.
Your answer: **12** mL
